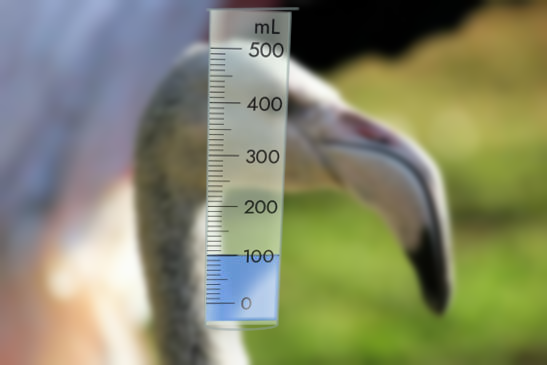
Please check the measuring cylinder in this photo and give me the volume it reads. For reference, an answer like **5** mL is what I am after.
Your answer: **100** mL
